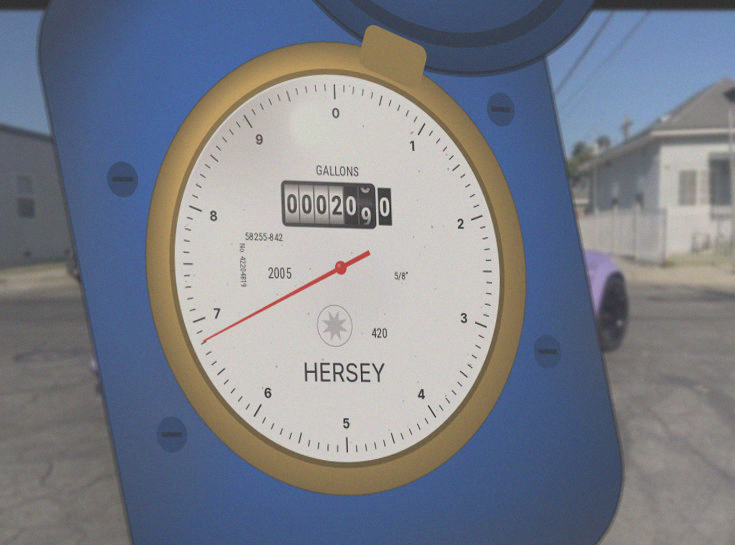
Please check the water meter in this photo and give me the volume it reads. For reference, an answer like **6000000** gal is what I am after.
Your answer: **2086.8** gal
